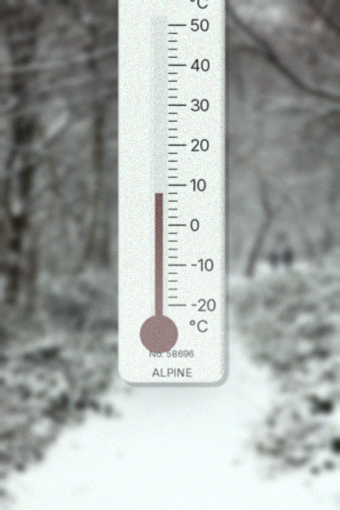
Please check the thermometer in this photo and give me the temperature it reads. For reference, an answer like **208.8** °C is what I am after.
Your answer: **8** °C
